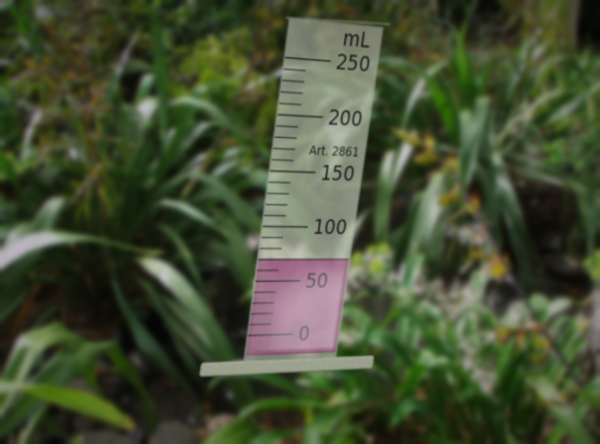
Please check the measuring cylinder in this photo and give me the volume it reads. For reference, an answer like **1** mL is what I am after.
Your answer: **70** mL
